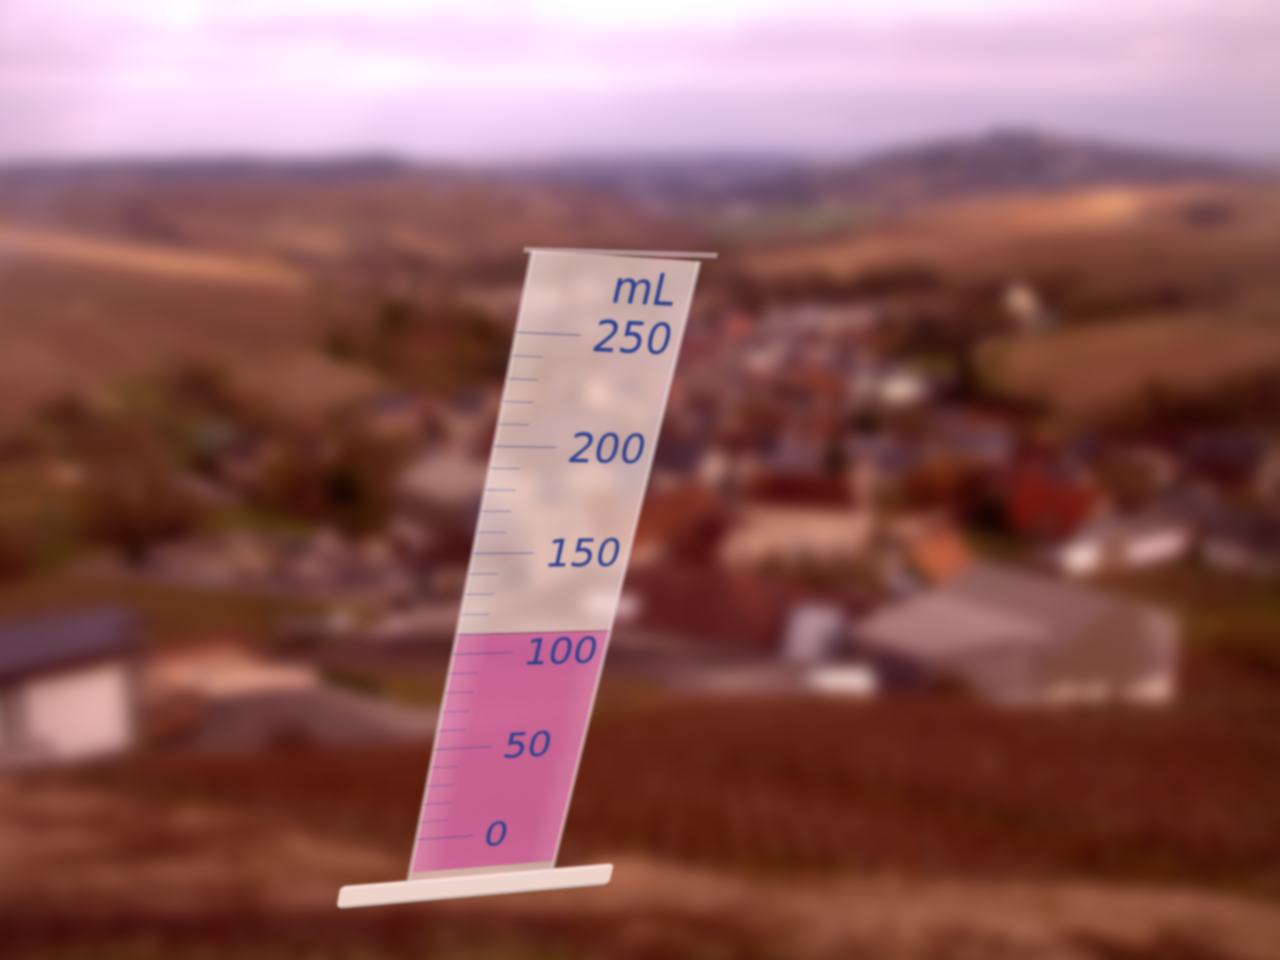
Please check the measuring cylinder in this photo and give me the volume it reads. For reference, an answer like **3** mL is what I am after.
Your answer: **110** mL
